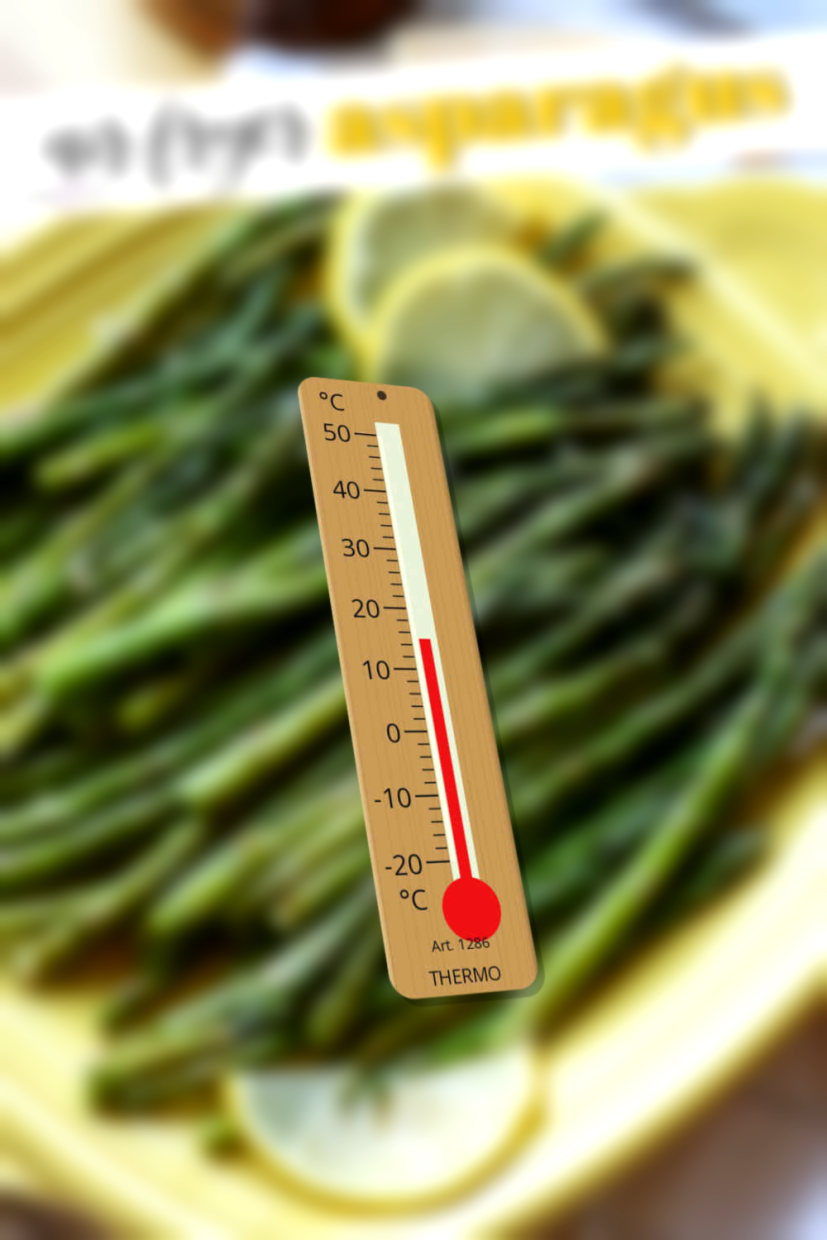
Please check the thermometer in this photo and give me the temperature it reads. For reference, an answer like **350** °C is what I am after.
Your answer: **15** °C
